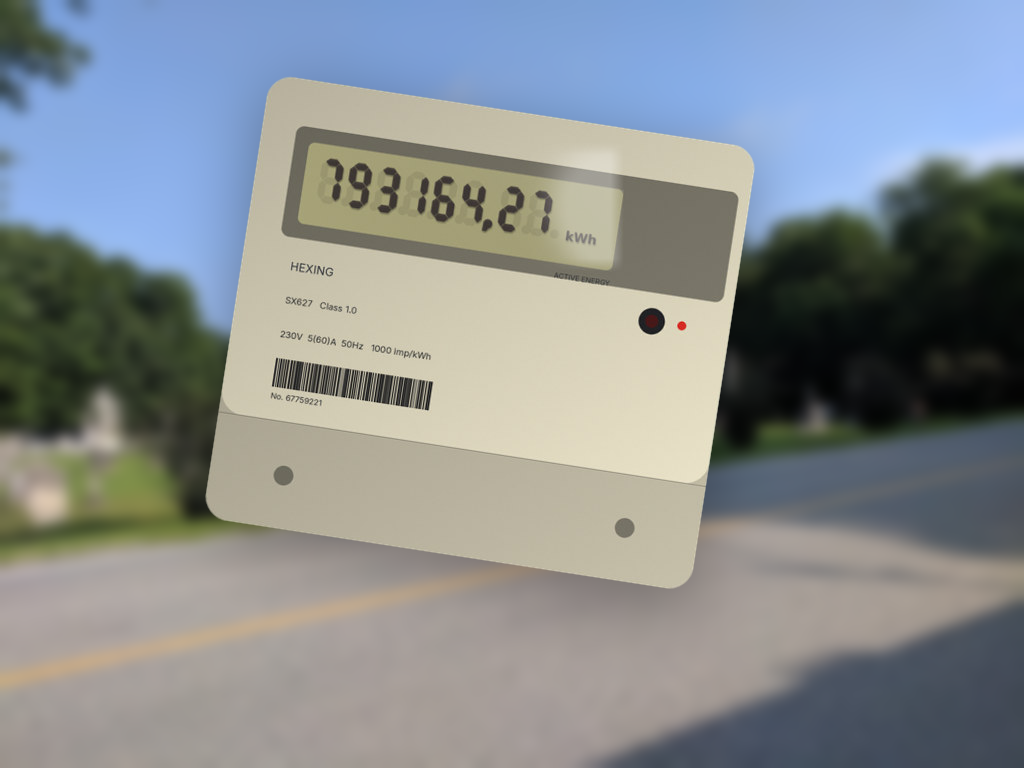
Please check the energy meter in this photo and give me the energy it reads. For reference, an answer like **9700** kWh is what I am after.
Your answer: **793164.27** kWh
